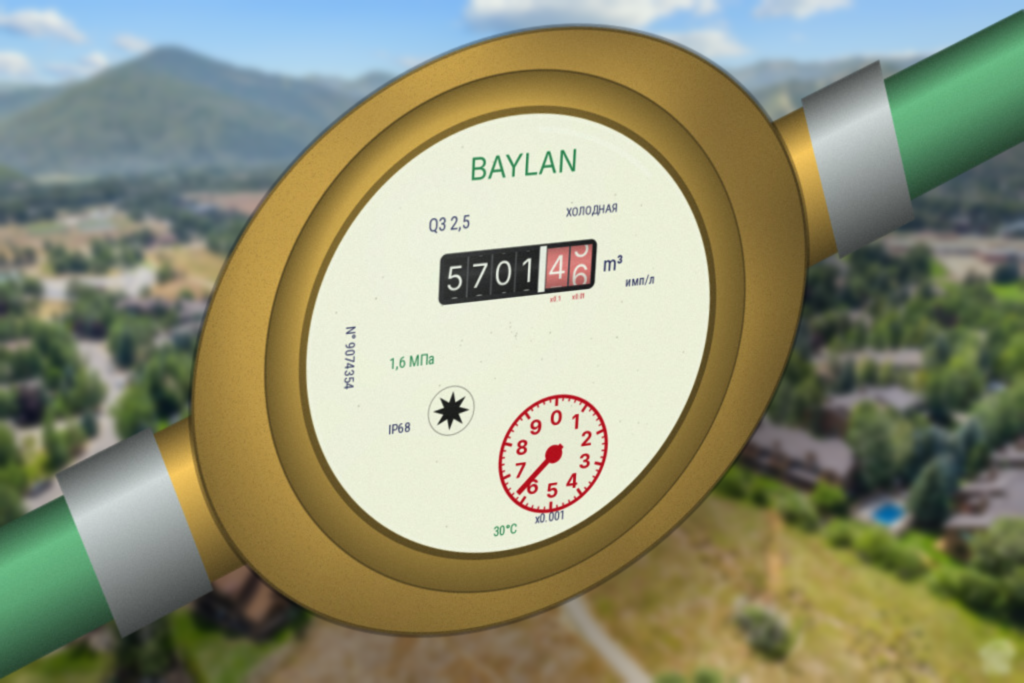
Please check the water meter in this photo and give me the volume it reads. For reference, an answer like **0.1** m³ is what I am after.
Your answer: **5701.456** m³
